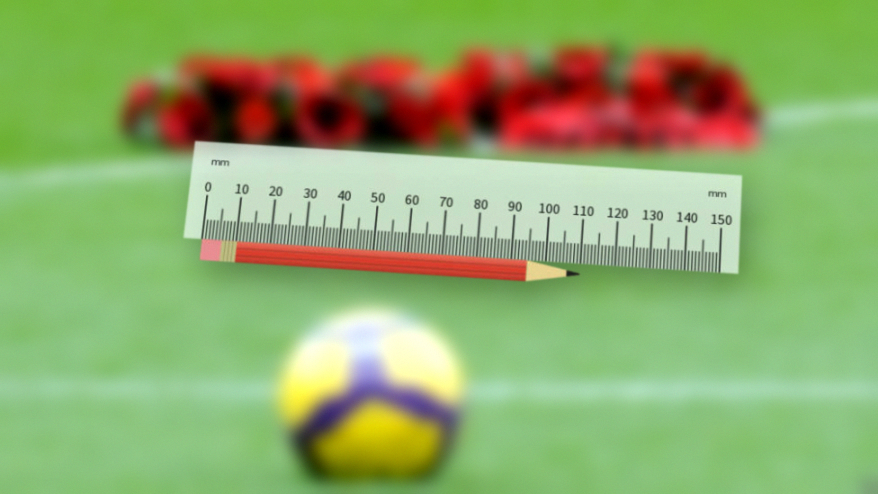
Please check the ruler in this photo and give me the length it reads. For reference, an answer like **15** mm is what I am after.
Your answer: **110** mm
